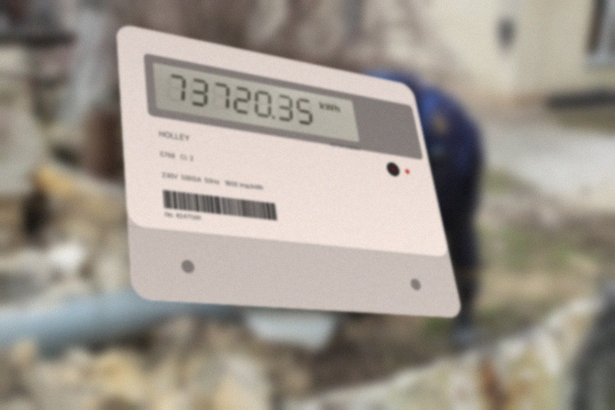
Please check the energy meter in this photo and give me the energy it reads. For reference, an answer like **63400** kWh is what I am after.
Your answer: **73720.35** kWh
